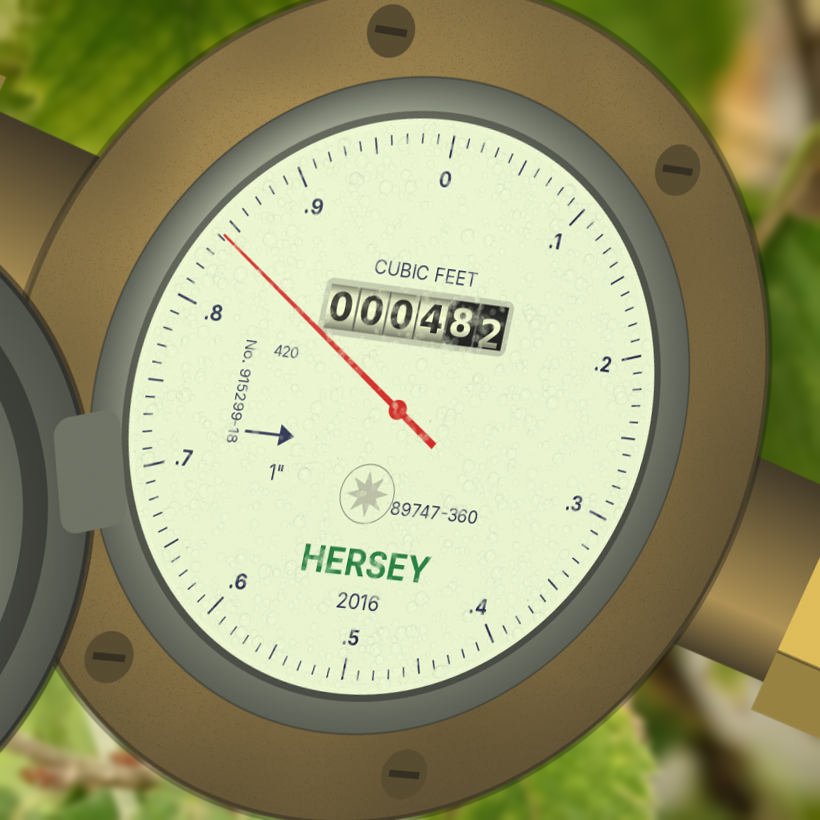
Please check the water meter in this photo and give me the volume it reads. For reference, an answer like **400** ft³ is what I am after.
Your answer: **481.84** ft³
